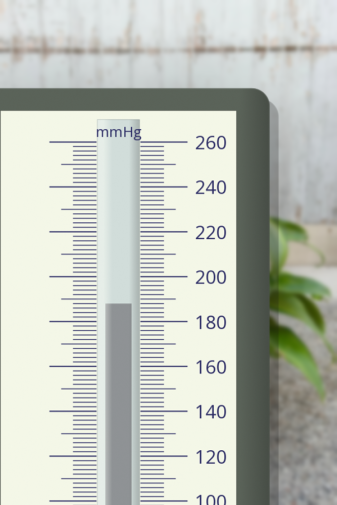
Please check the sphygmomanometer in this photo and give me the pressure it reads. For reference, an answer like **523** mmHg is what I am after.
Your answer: **188** mmHg
